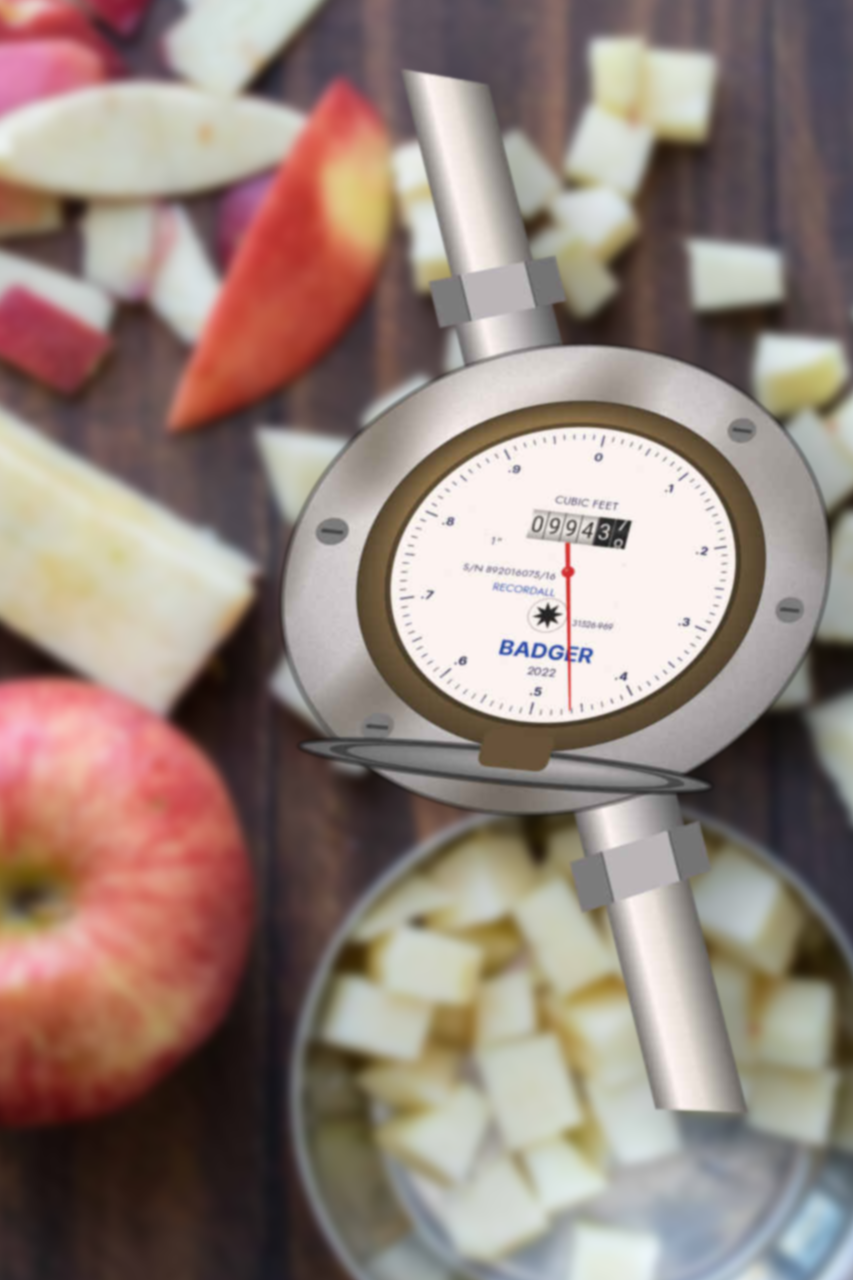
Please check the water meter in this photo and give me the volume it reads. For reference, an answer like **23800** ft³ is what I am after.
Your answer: **99437.46** ft³
